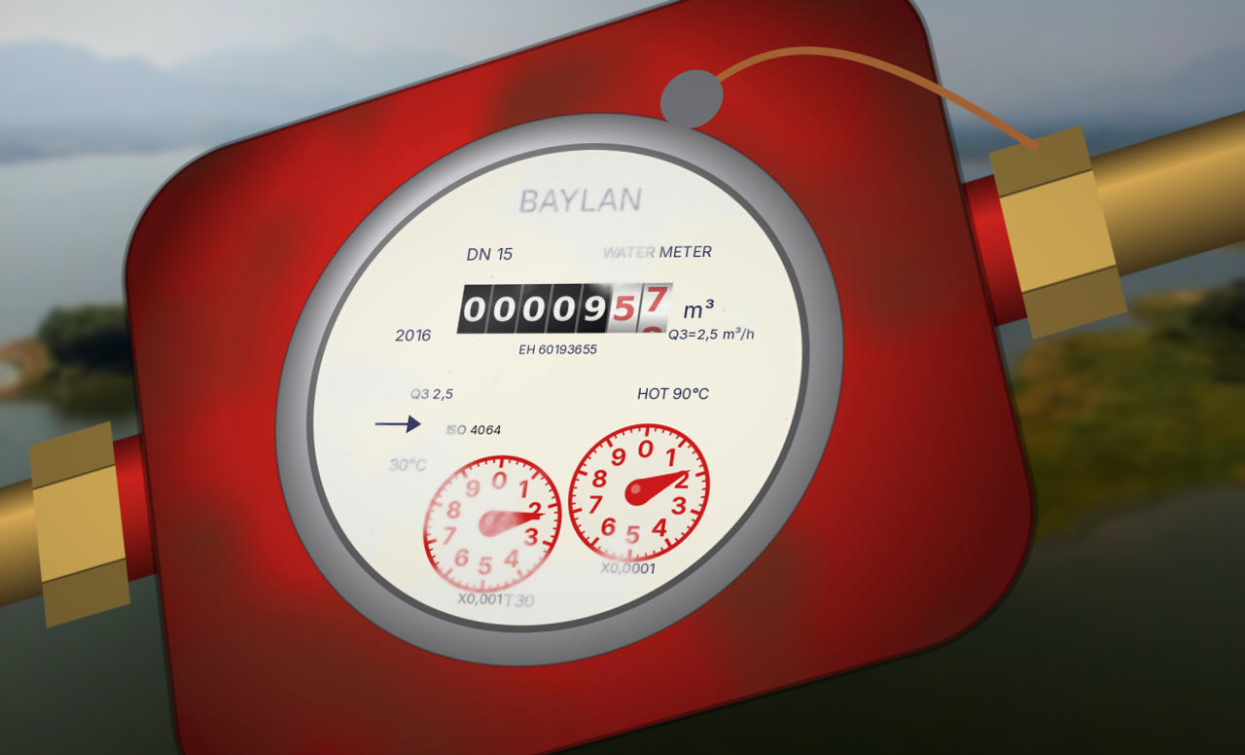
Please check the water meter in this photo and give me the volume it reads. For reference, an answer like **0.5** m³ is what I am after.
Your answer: **9.5721** m³
